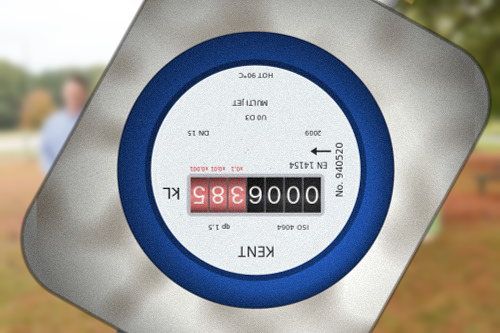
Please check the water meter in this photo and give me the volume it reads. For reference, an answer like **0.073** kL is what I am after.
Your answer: **6.385** kL
